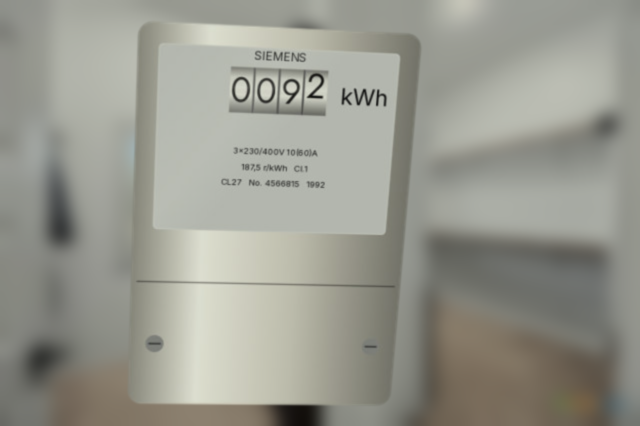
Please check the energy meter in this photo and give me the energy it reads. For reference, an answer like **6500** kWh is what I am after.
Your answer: **92** kWh
